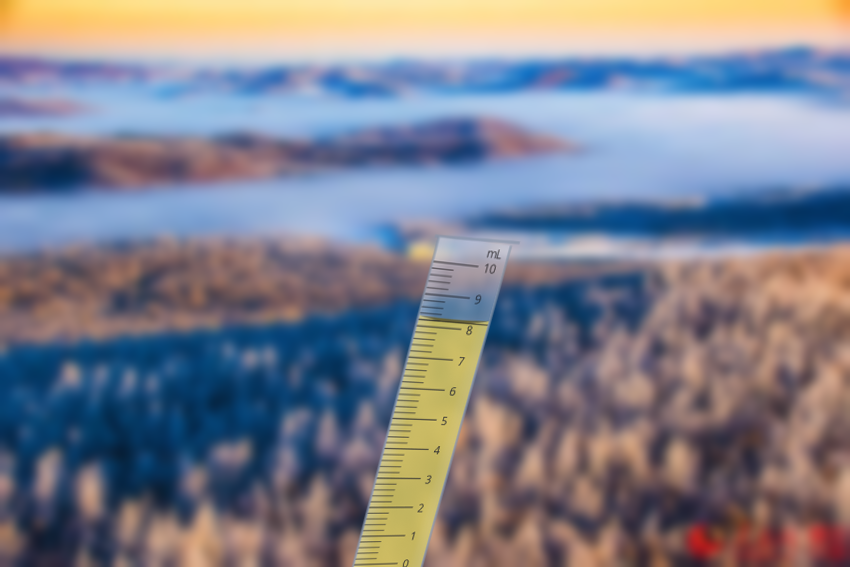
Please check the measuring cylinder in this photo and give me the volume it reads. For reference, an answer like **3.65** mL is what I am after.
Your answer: **8.2** mL
